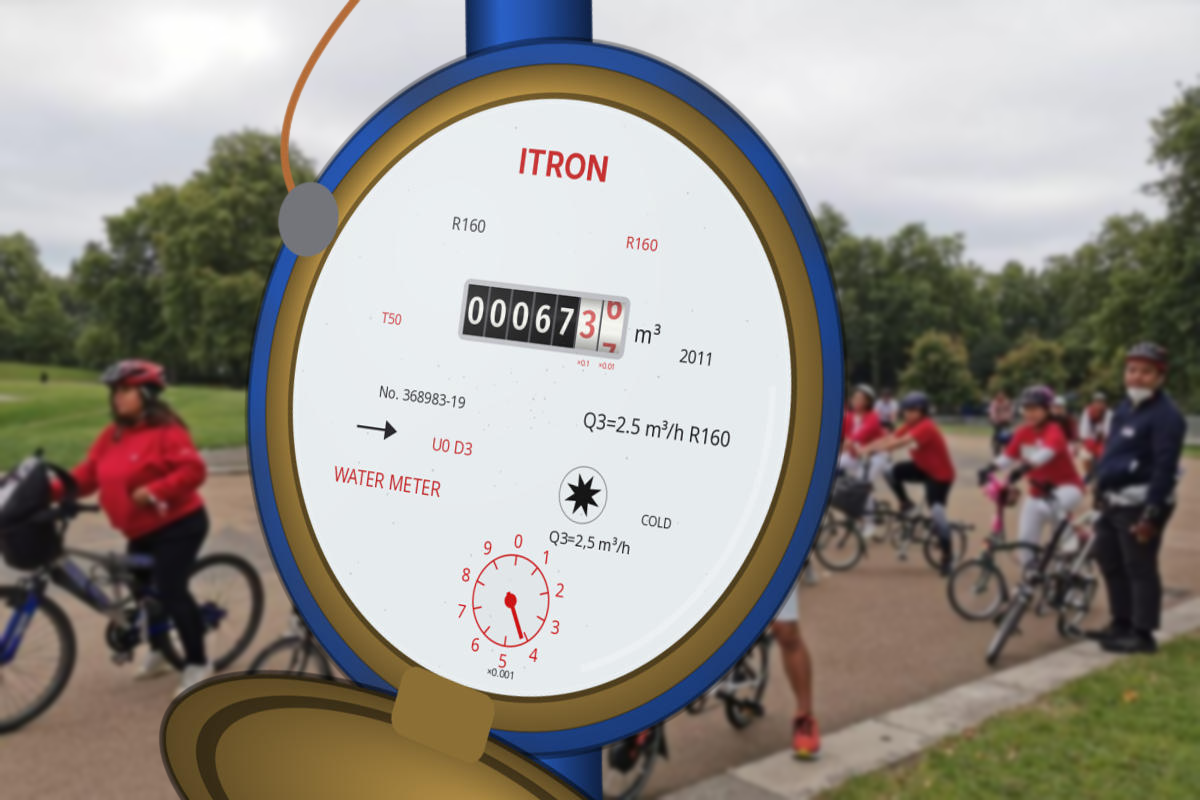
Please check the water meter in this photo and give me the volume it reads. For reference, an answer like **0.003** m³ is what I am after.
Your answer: **67.364** m³
